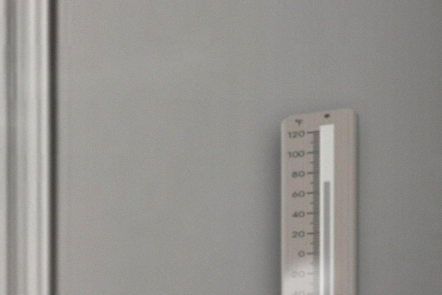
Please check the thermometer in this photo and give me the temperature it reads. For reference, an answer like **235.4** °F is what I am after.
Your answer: **70** °F
